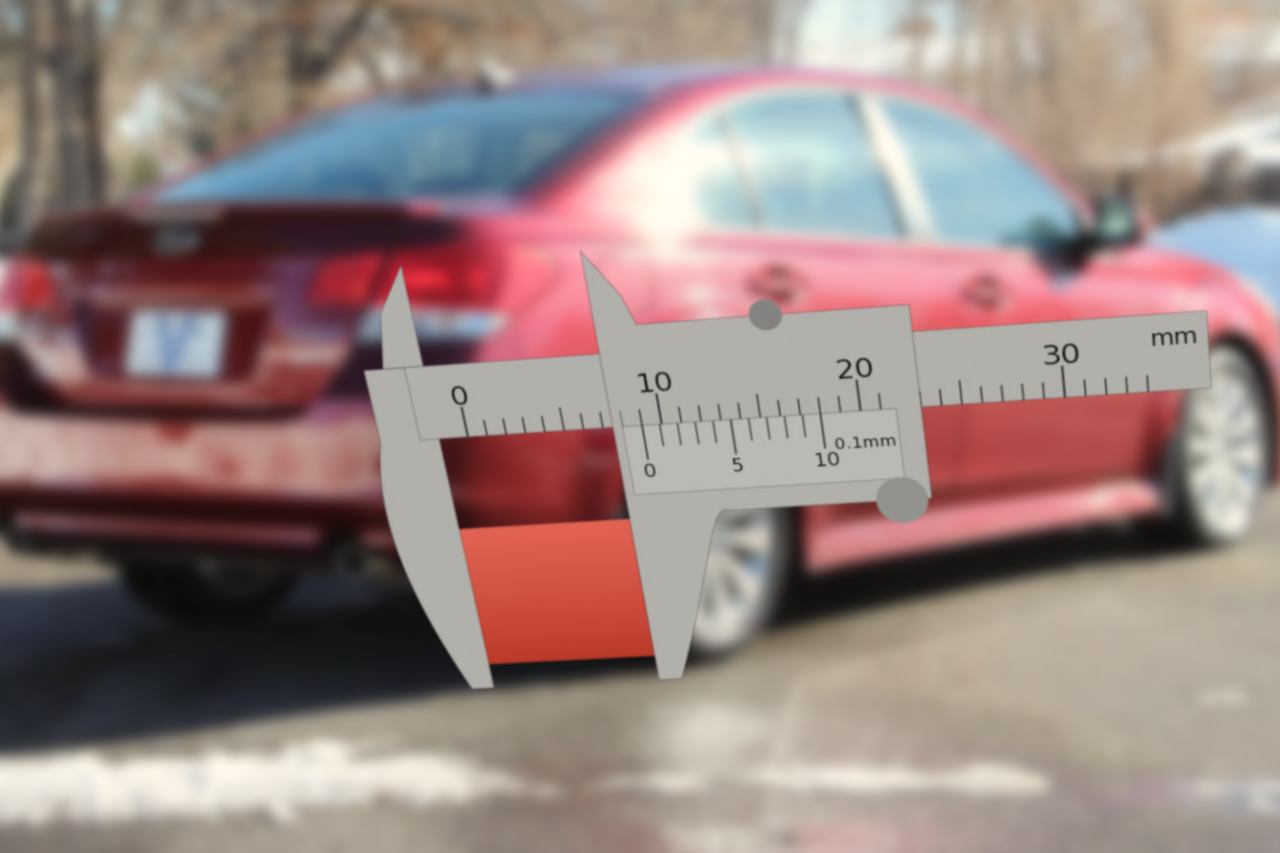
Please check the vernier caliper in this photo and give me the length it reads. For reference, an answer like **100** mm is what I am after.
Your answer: **9.0** mm
